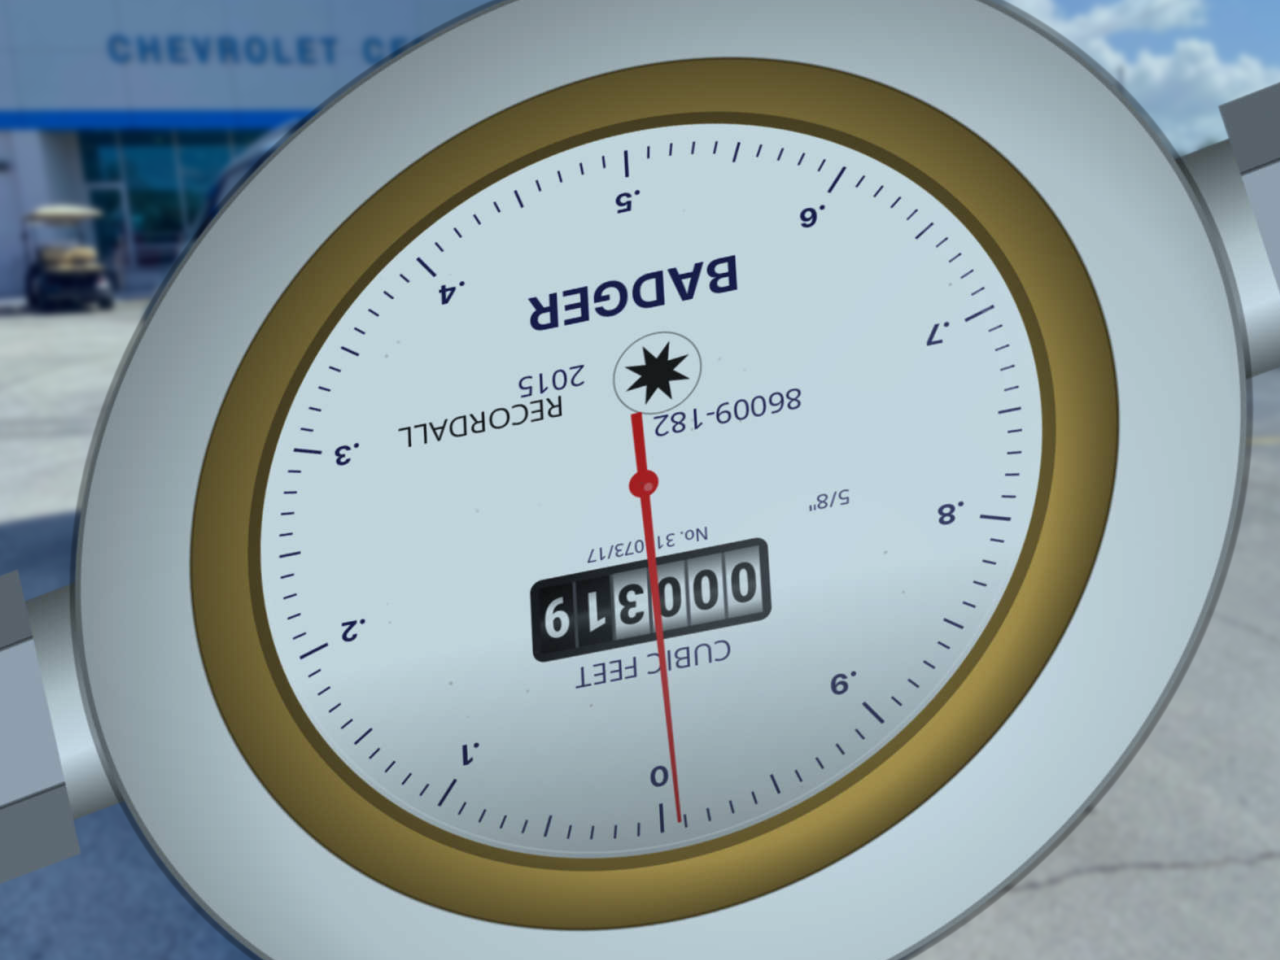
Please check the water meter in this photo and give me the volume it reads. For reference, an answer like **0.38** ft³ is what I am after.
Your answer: **318.99** ft³
